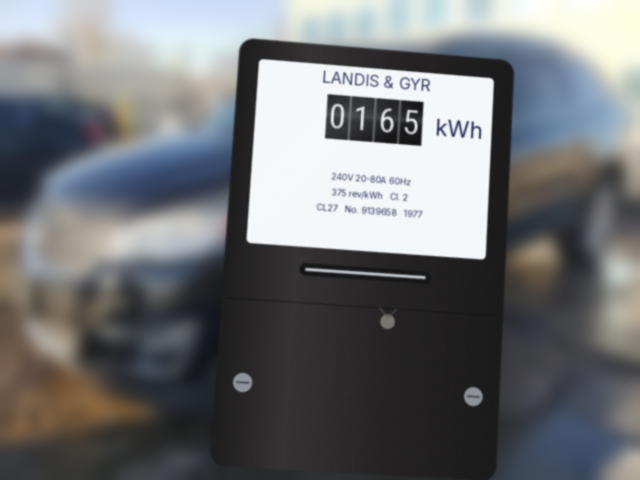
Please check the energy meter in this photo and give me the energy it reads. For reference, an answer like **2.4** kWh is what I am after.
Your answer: **165** kWh
